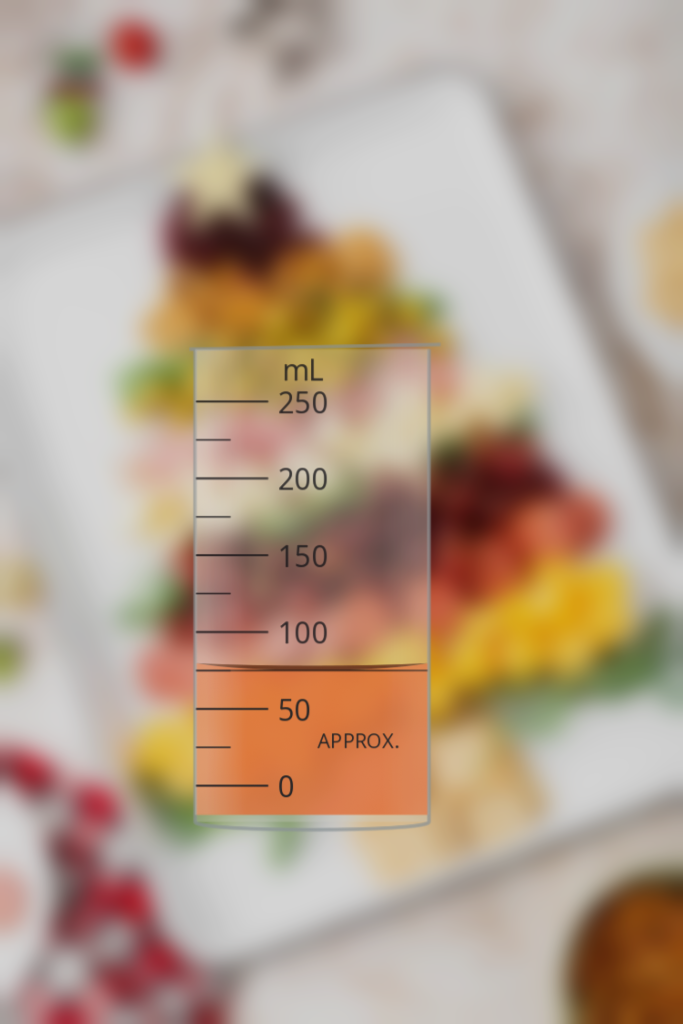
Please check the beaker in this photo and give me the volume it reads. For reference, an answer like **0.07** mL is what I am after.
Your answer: **75** mL
